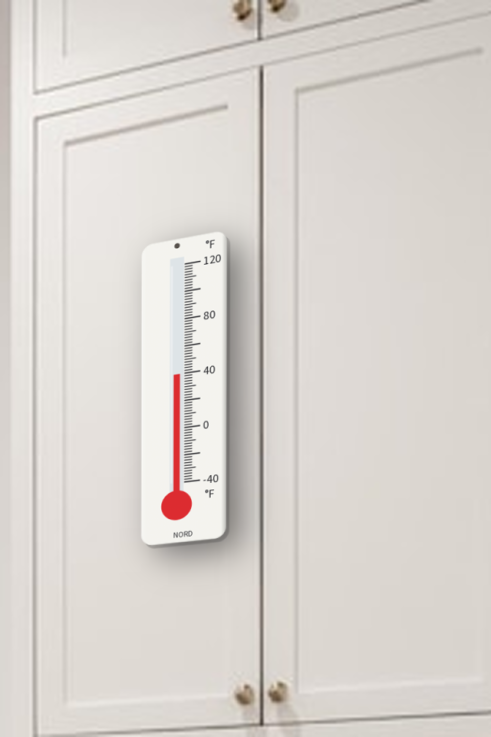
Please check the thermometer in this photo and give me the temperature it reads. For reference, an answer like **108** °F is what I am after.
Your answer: **40** °F
